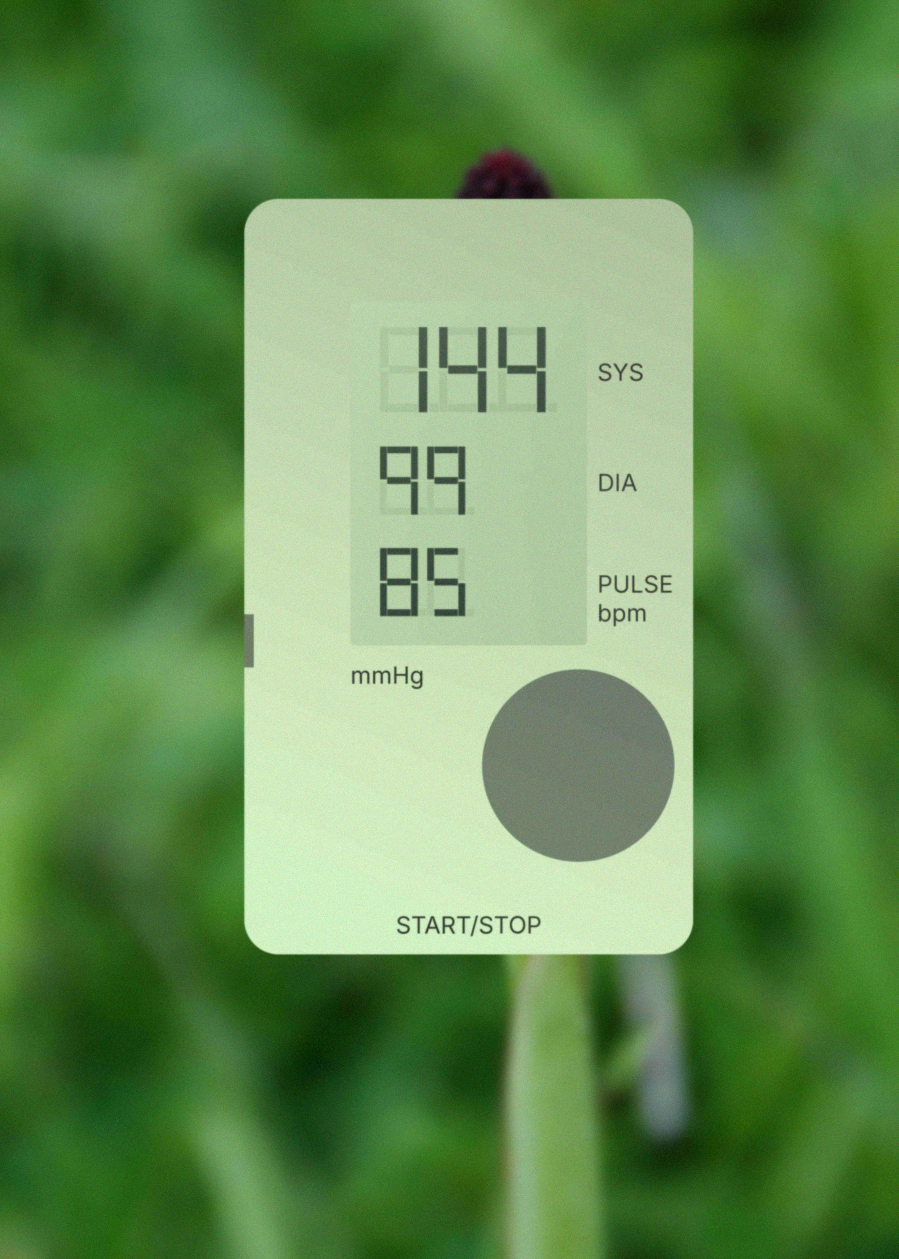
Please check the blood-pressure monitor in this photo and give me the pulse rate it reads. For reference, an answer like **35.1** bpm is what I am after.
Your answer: **85** bpm
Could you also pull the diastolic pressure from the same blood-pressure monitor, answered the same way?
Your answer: **99** mmHg
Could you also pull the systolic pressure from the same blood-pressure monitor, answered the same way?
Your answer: **144** mmHg
